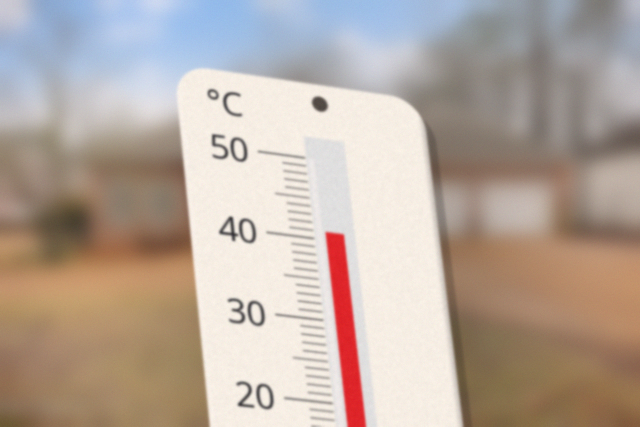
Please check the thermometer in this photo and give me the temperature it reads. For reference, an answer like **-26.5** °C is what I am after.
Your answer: **41** °C
